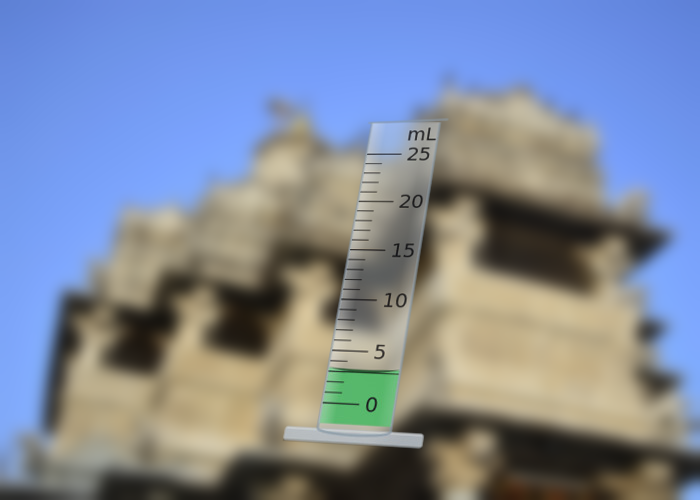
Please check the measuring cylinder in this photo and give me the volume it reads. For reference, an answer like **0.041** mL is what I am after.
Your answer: **3** mL
